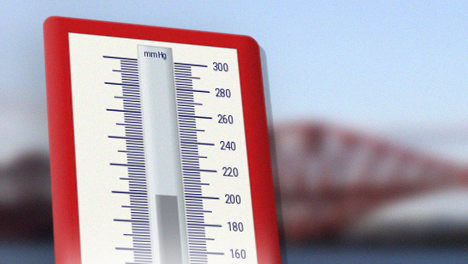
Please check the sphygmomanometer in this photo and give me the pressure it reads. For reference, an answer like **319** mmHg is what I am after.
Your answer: **200** mmHg
